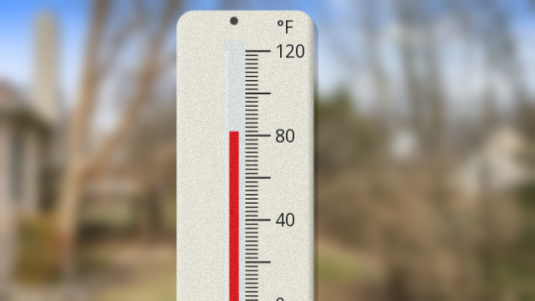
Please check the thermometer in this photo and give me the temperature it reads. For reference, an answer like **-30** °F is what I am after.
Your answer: **82** °F
